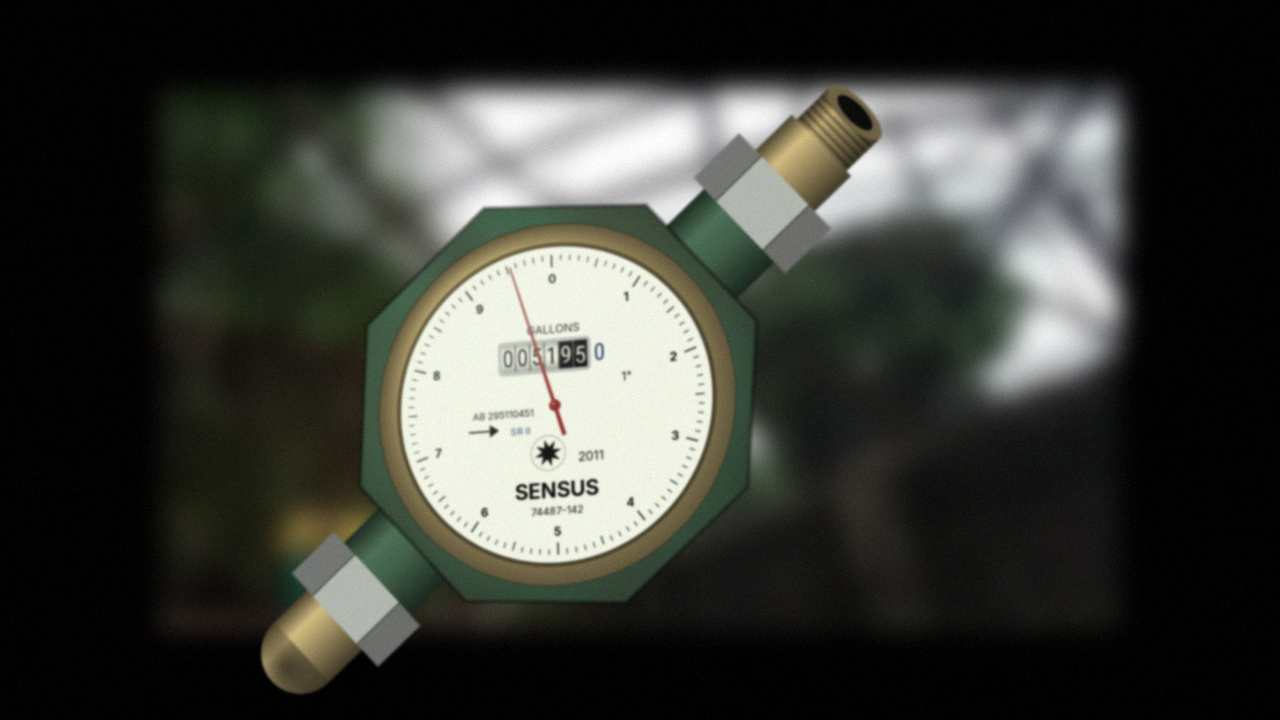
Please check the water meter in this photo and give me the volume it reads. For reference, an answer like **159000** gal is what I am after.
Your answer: **51949.5** gal
